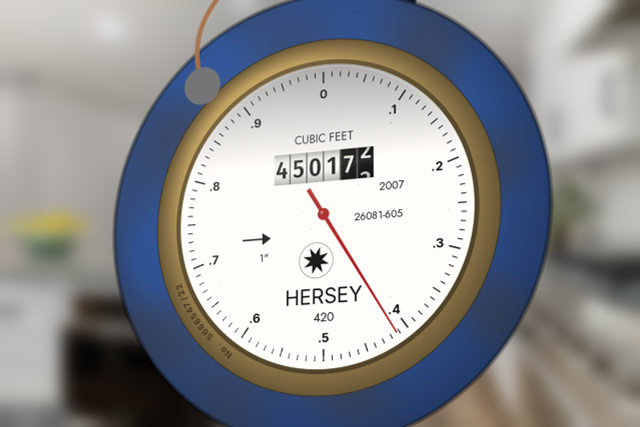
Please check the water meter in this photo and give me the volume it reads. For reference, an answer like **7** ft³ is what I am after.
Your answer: **450172.41** ft³
